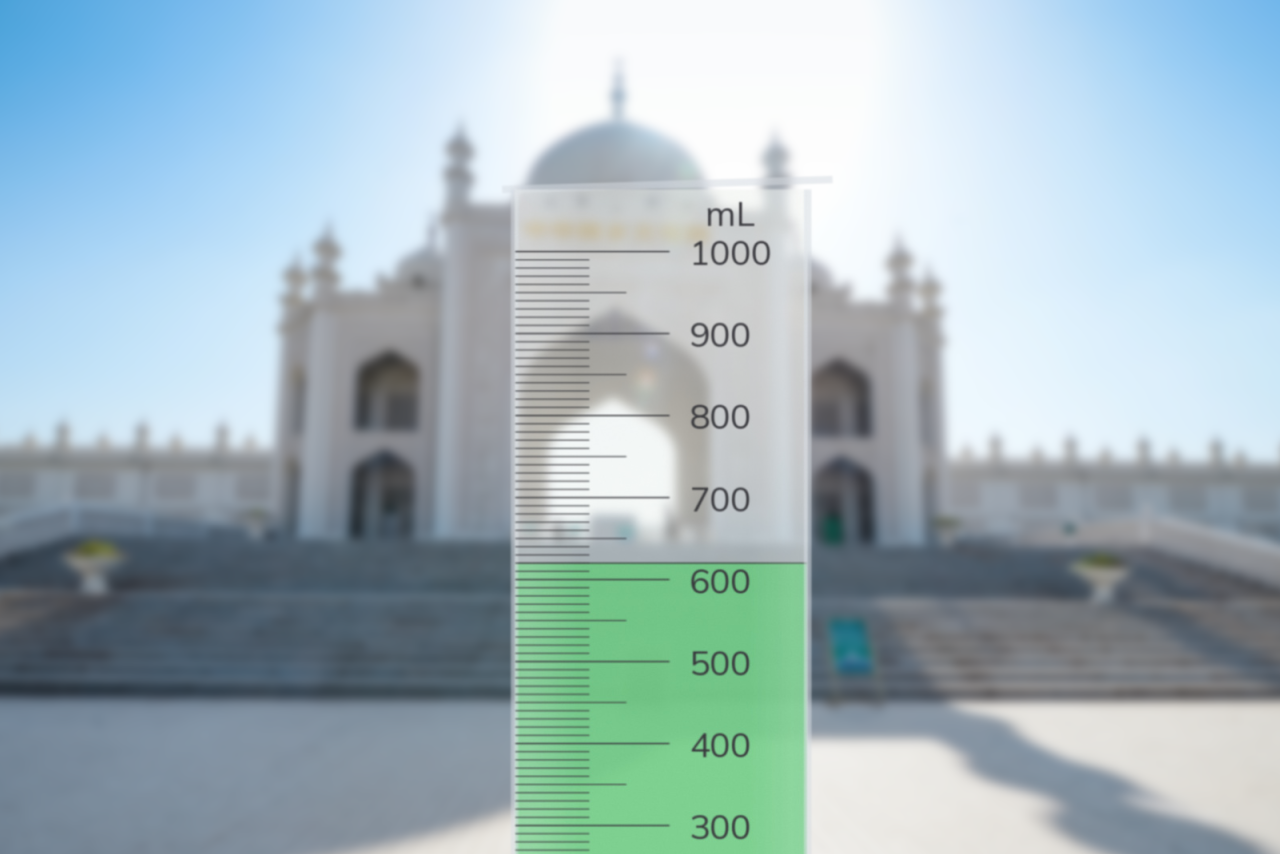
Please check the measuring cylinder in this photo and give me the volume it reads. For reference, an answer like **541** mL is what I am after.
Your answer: **620** mL
